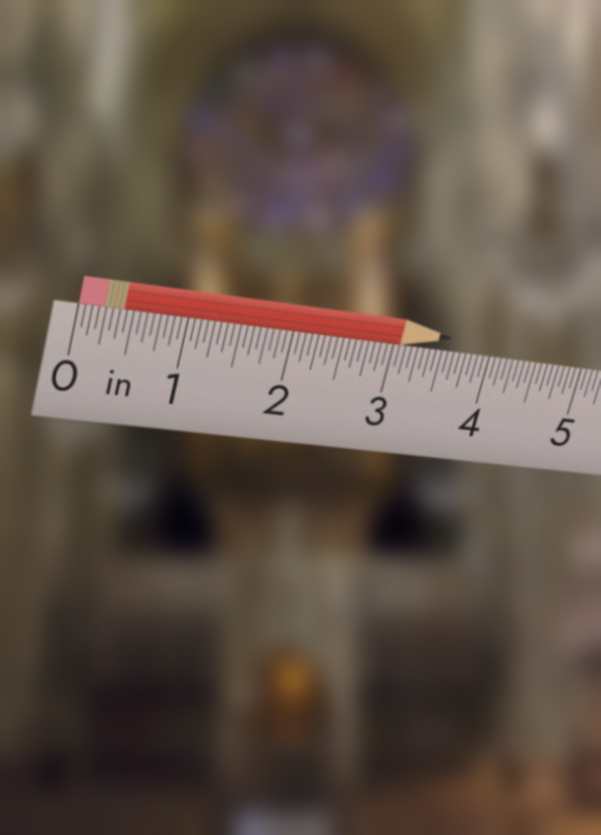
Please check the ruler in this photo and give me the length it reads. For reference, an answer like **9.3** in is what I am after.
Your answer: **3.5625** in
